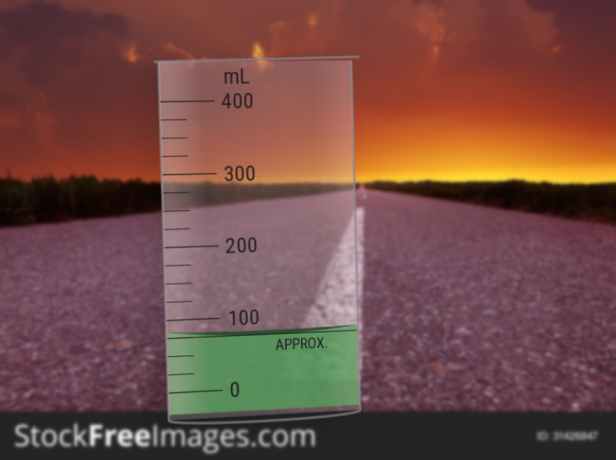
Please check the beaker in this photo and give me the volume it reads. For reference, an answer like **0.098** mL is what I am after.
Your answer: **75** mL
